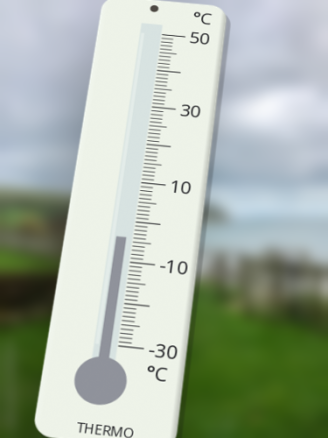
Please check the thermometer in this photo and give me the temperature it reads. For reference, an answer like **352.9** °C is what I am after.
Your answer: **-4** °C
